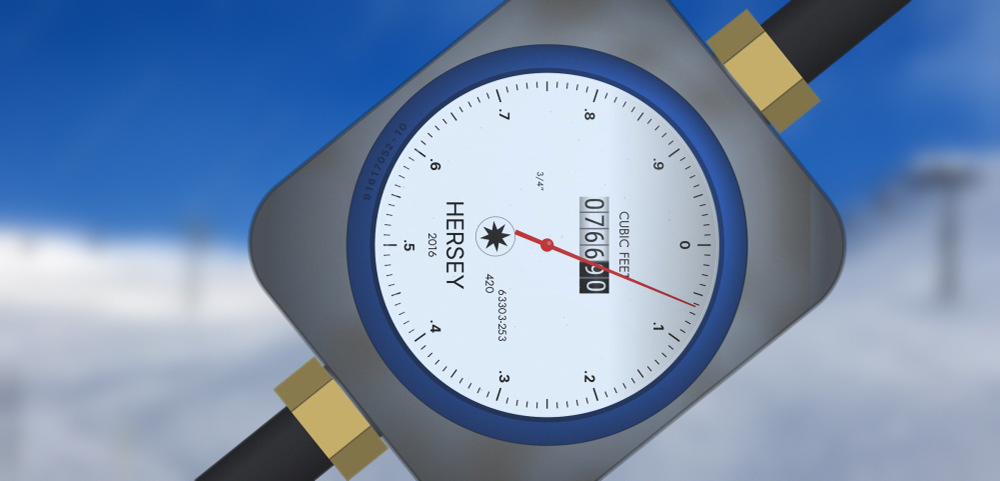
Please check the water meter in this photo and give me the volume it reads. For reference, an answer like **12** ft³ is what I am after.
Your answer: **76690.06** ft³
